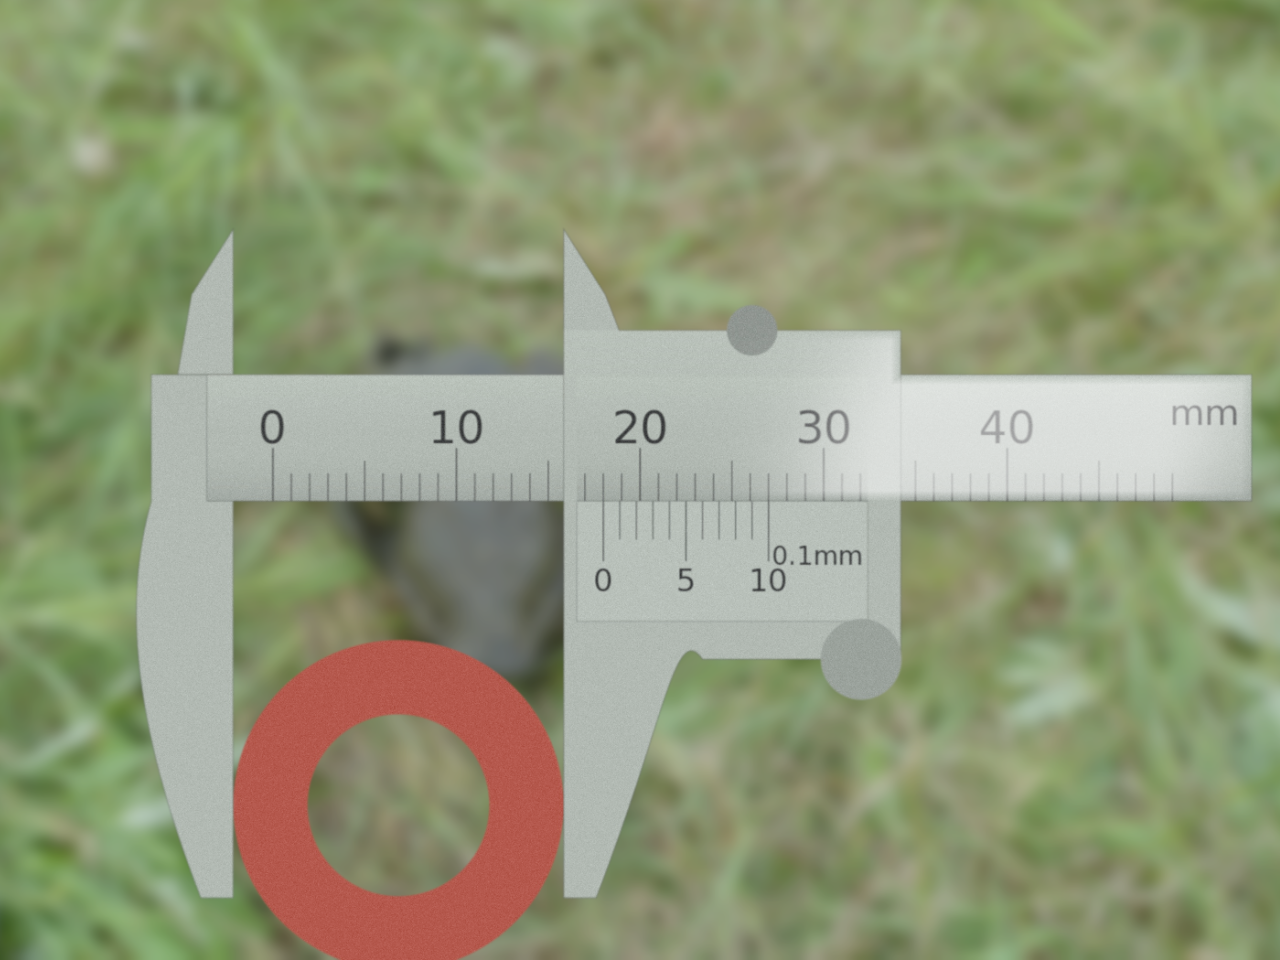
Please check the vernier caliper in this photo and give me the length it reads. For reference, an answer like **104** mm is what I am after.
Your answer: **18.0** mm
